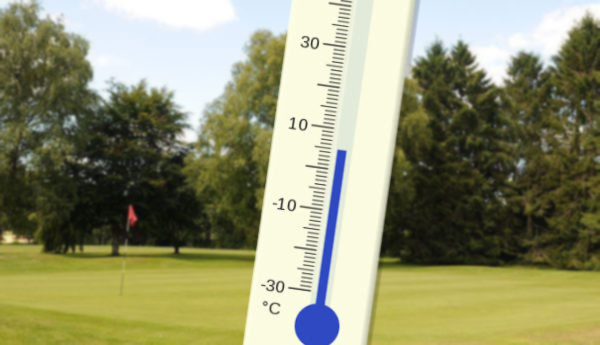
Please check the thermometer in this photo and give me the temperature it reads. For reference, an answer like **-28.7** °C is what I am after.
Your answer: **5** °C
